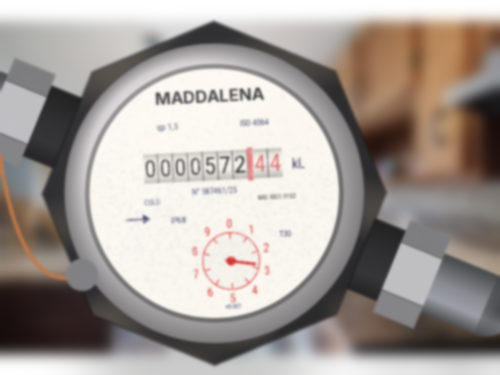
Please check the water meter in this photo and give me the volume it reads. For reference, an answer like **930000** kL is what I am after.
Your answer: **572.442** kL
